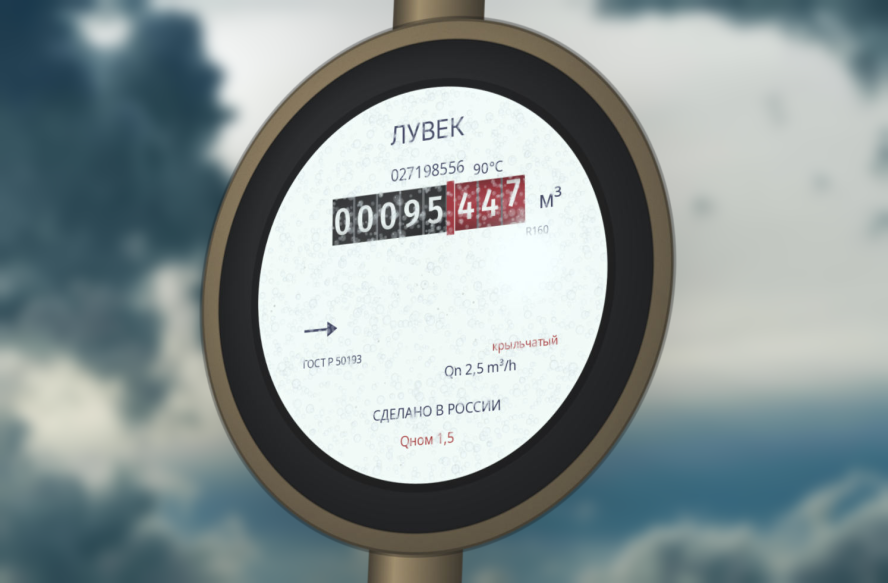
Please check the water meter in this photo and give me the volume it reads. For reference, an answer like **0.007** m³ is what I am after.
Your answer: **95.447** m³
